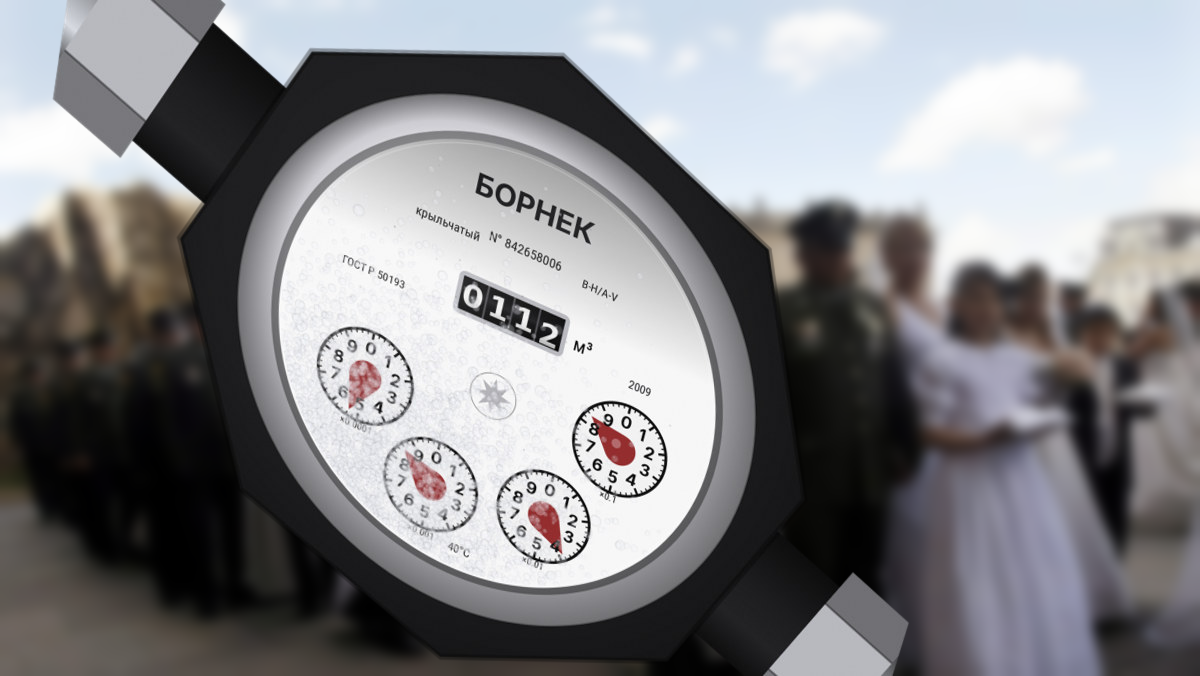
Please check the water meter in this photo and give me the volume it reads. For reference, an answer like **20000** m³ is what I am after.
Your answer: **111.8385** m³
